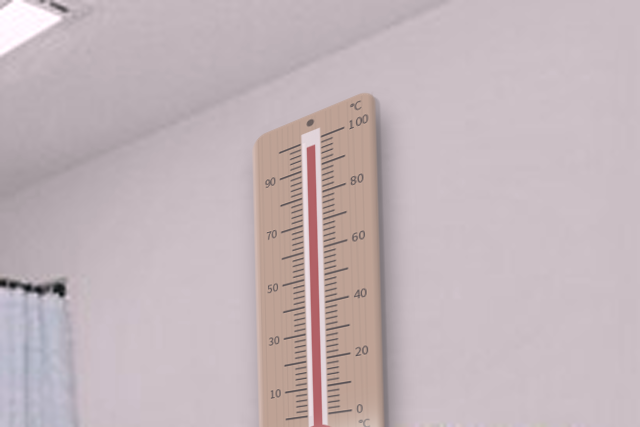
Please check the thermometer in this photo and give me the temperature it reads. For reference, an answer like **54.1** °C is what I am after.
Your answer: **98** °C
